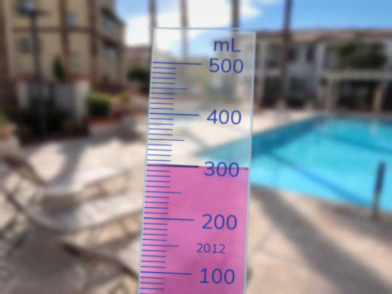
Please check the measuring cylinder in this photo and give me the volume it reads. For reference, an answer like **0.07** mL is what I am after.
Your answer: **300** mL
